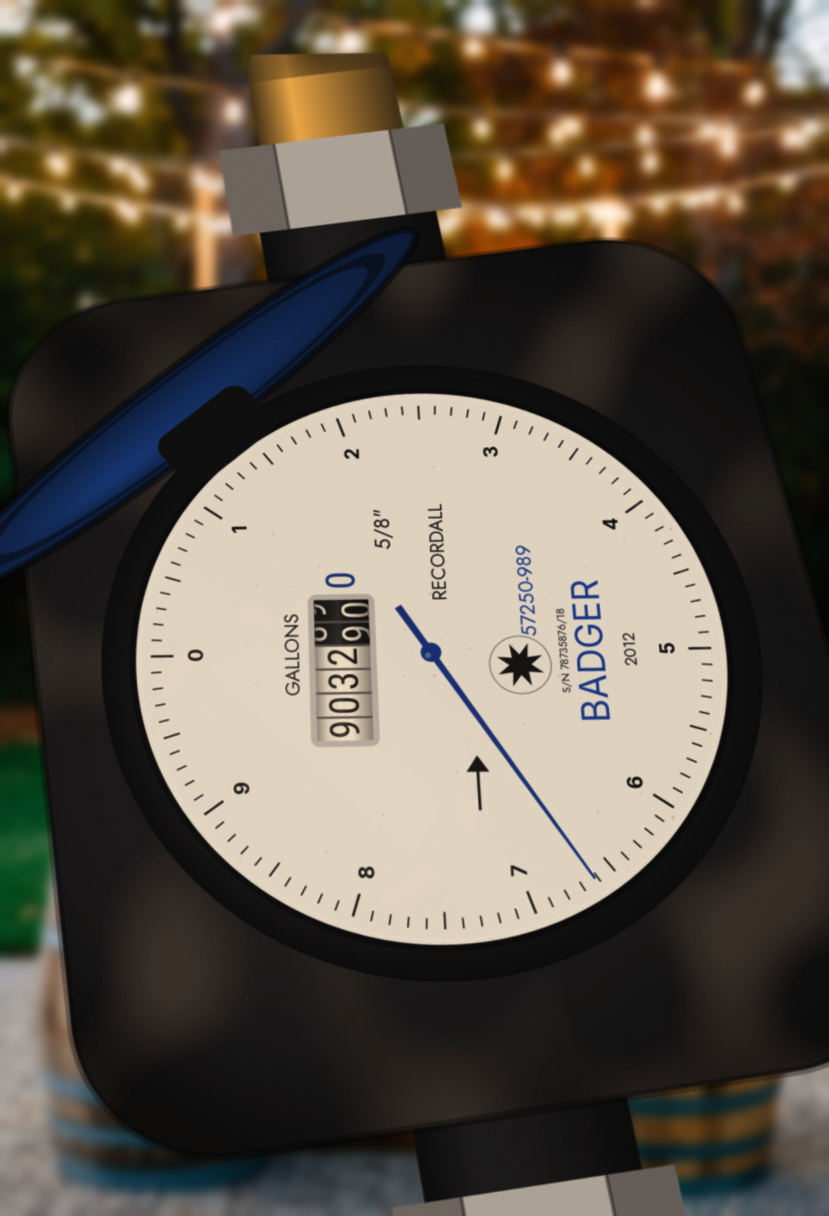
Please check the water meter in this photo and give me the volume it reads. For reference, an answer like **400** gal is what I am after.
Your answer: **9032896.6** gal
